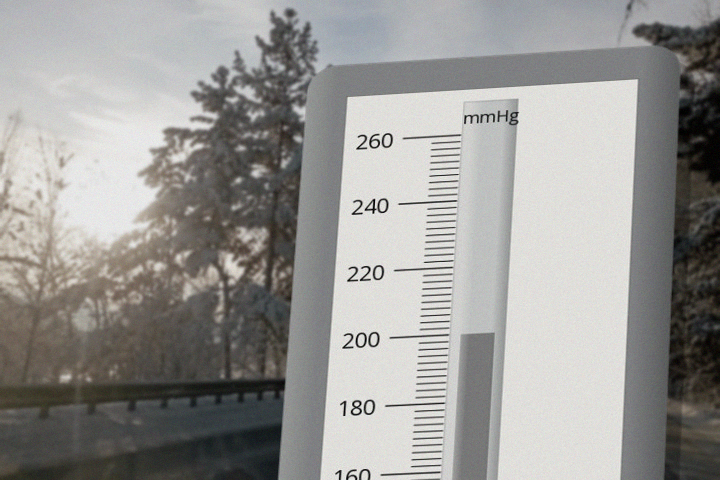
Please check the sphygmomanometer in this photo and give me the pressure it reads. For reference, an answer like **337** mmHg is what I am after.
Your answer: **200** mmHg
